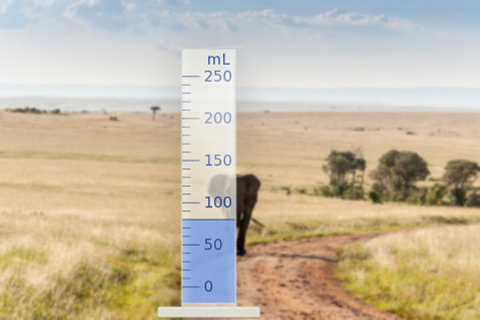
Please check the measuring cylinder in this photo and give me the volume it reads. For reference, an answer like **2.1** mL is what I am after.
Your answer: **80** mL
